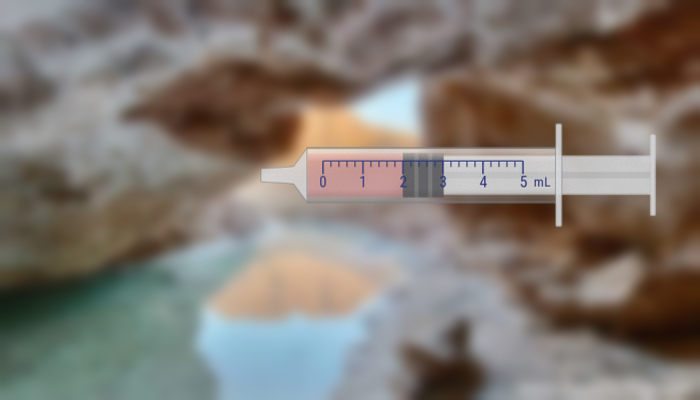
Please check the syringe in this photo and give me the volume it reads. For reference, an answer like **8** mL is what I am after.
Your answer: **2** mL
